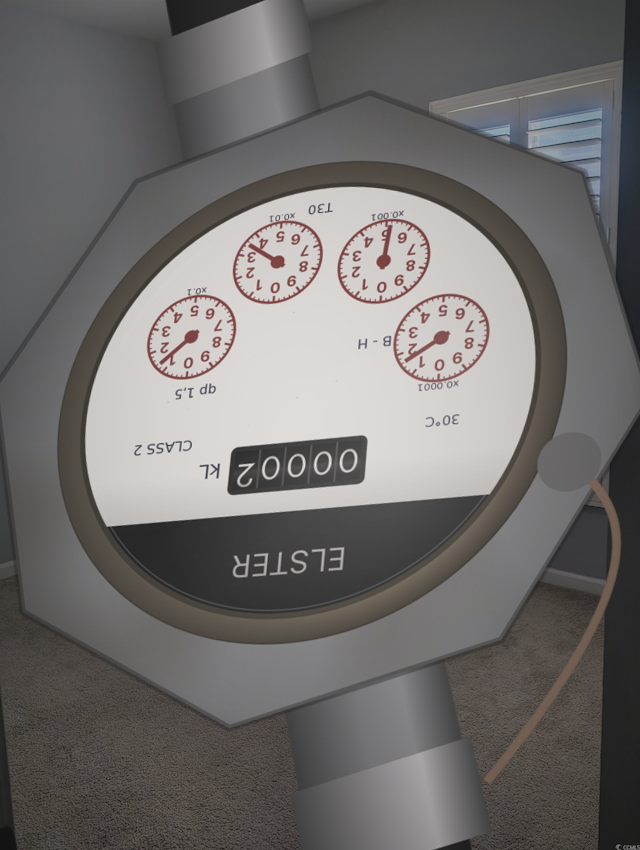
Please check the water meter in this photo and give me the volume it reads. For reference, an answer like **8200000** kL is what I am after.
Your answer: **2.1351** kL
